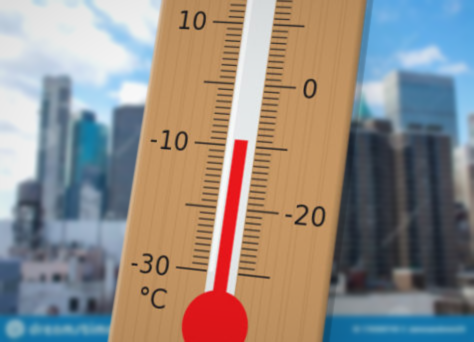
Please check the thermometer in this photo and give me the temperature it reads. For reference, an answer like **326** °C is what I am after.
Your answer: **-9** °C
